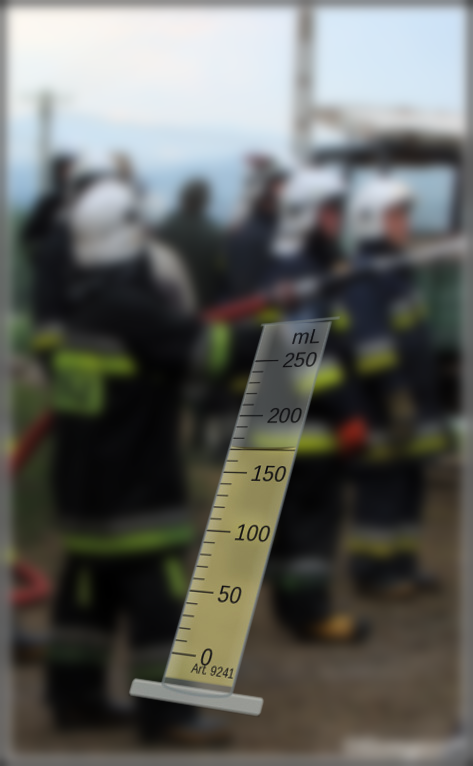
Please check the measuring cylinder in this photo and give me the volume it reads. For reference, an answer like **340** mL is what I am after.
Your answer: **170** mL
